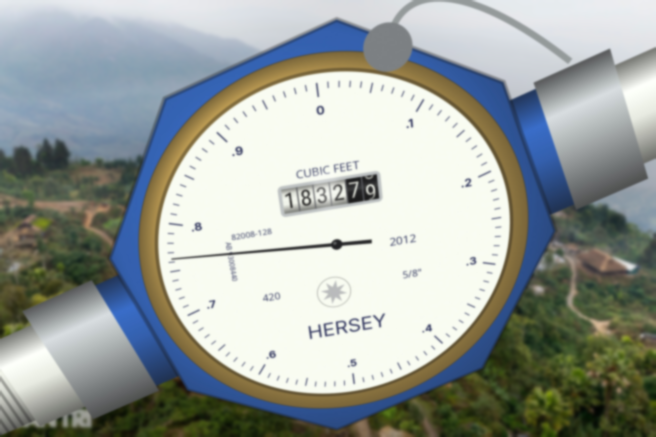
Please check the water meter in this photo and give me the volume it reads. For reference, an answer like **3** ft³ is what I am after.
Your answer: **183278.76** ft³
